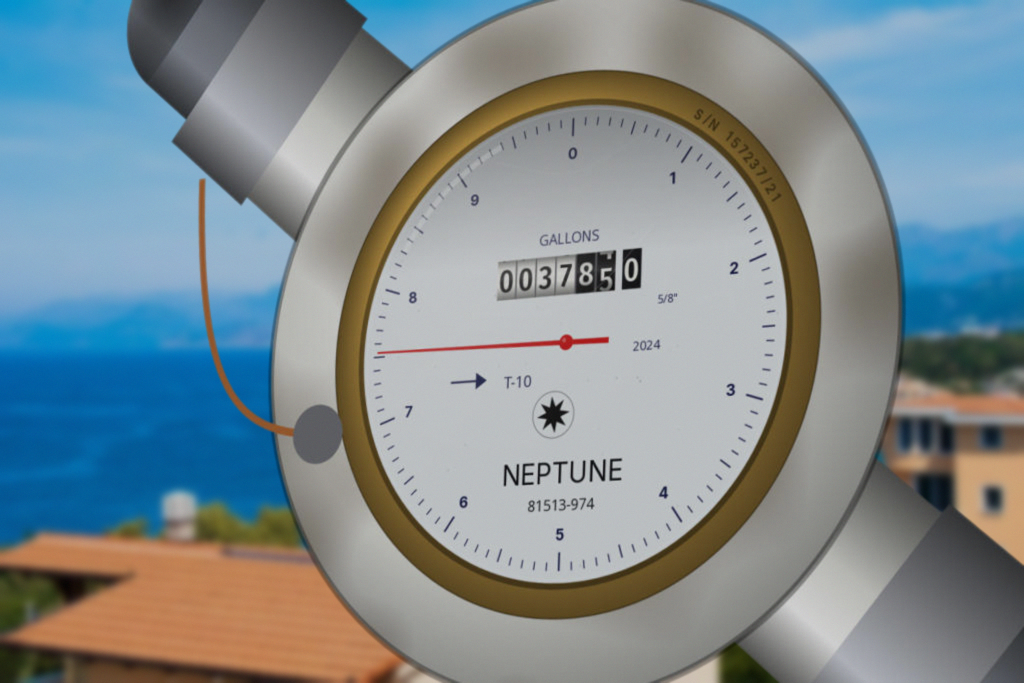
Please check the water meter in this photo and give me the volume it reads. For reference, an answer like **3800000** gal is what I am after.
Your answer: **37847.5** gal
